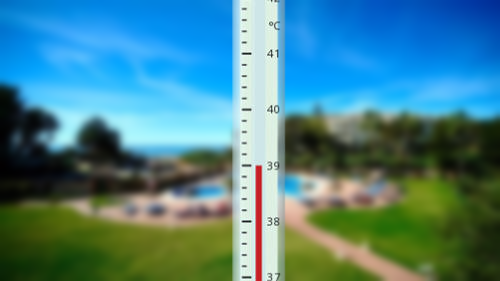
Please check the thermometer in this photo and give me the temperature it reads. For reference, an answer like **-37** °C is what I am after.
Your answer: **39** °C
